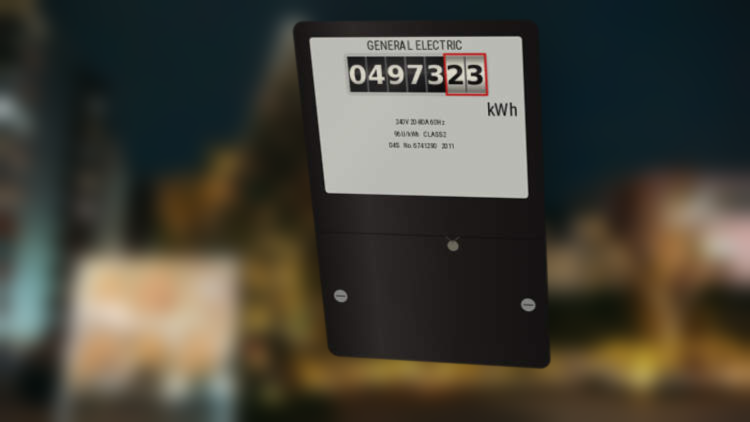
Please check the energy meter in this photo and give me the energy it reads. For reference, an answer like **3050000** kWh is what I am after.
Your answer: **4973.23** kWh
